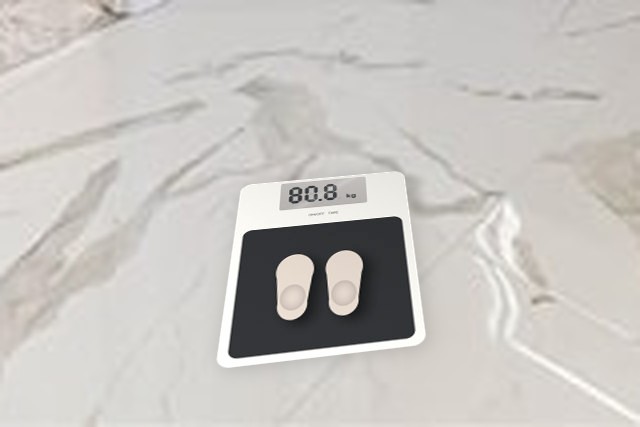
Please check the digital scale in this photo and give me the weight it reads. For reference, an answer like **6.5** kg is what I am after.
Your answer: **80.8** kg
